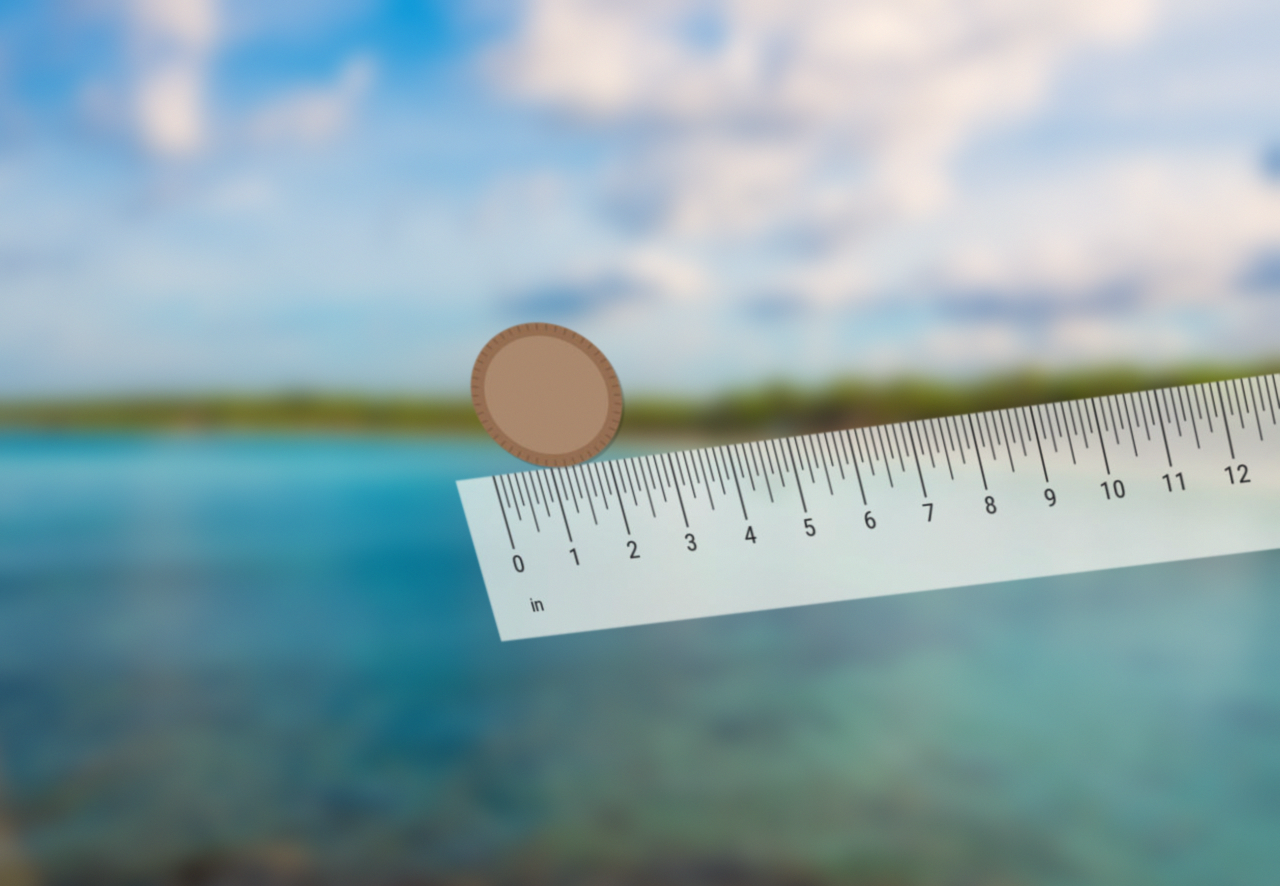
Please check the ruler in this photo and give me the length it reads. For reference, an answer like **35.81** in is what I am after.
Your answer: **2.5** in
